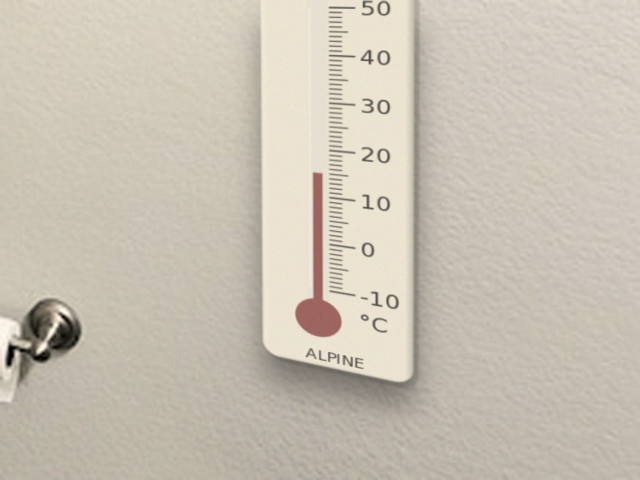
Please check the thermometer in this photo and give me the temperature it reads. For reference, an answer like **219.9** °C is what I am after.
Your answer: **15** °C
